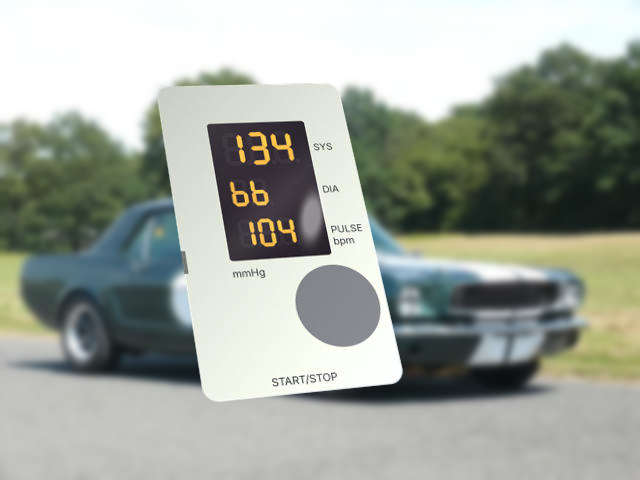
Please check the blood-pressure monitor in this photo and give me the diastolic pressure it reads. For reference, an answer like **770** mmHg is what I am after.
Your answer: **66** mmHg
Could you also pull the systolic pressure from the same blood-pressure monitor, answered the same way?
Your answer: **134** mmHg
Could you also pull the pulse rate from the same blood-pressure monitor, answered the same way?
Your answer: **104** bpm
